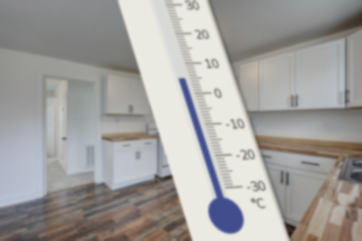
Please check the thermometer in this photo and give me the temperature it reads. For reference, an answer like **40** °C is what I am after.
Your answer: **5** °C
